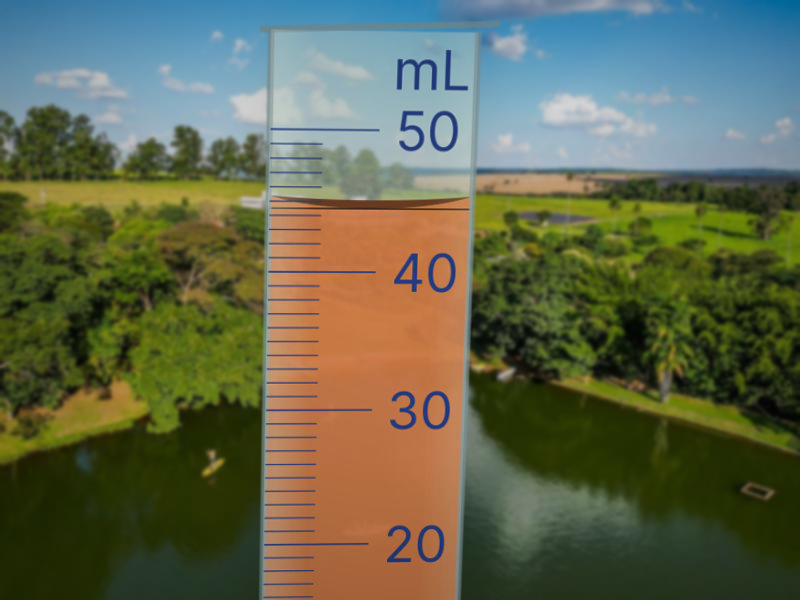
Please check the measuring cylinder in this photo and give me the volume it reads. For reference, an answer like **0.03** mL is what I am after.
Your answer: **44.5** mL
